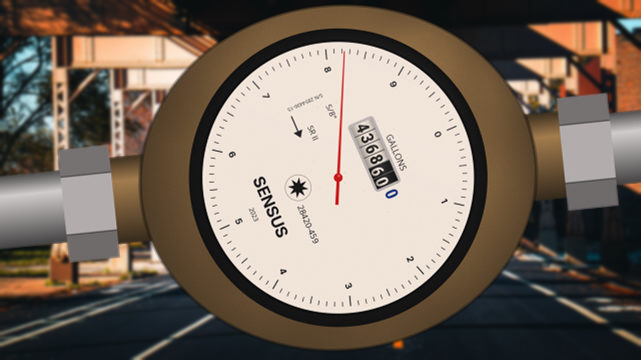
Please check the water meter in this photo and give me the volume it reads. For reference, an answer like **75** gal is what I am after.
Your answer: **4368598.2** gal
